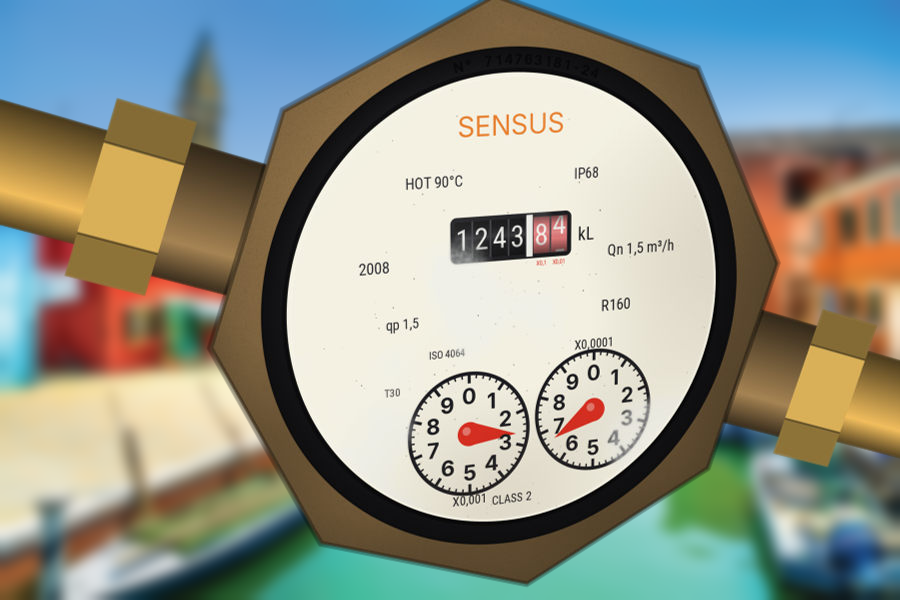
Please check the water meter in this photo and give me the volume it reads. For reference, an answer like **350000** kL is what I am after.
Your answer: **1243.8426** kL
